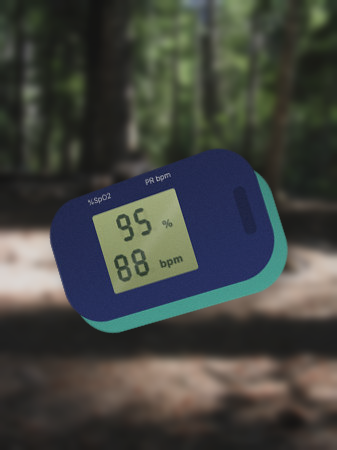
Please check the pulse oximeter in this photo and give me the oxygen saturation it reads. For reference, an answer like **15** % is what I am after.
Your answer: **95** %
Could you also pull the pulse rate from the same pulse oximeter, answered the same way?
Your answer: **88** bpm
